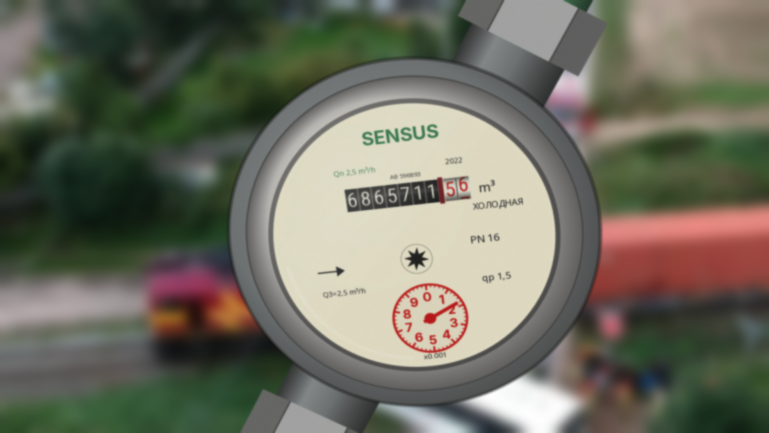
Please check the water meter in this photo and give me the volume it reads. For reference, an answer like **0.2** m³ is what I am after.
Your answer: **6865711.561** m³
